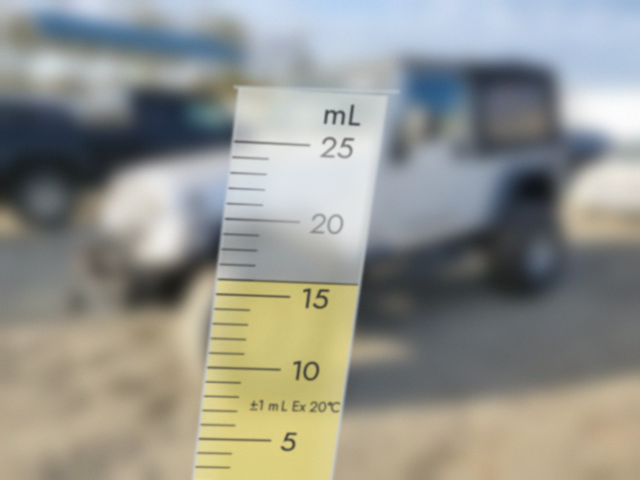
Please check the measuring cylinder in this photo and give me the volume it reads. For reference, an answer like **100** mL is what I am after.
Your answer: **16** mL
